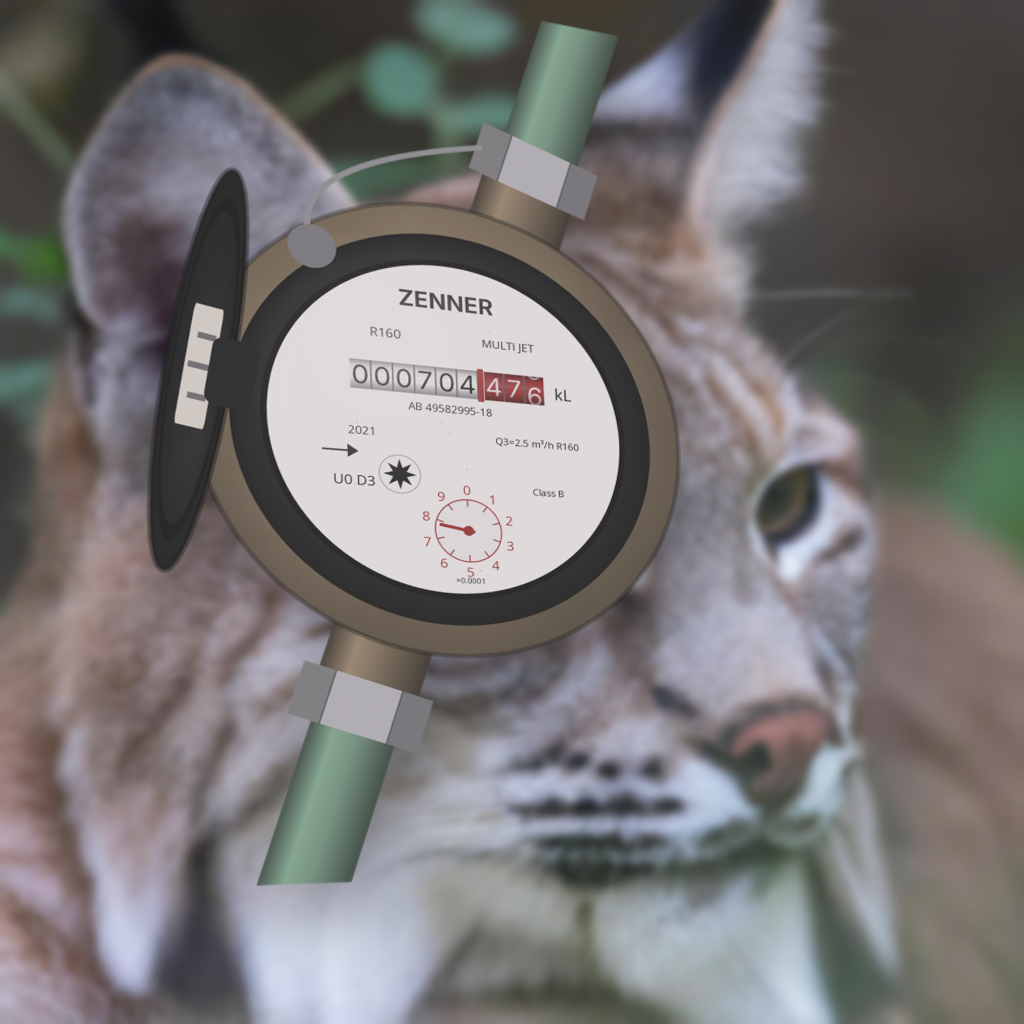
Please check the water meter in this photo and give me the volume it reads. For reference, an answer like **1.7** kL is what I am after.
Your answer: **704.4757** kL
